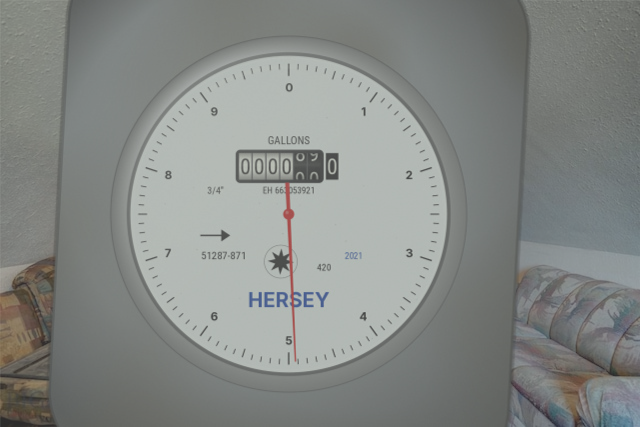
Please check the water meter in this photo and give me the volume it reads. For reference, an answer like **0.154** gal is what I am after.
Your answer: **894.9** gal
